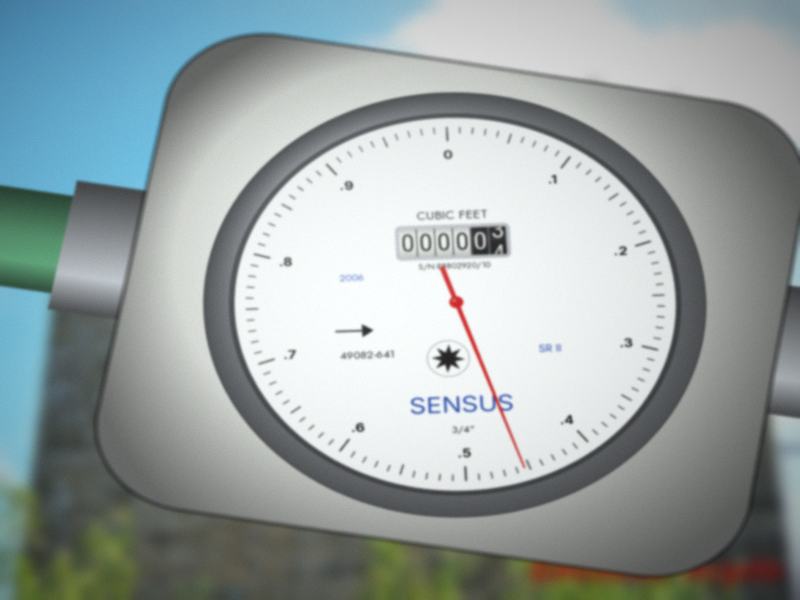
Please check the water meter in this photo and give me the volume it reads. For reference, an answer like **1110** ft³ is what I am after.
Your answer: **3.45** ft³
